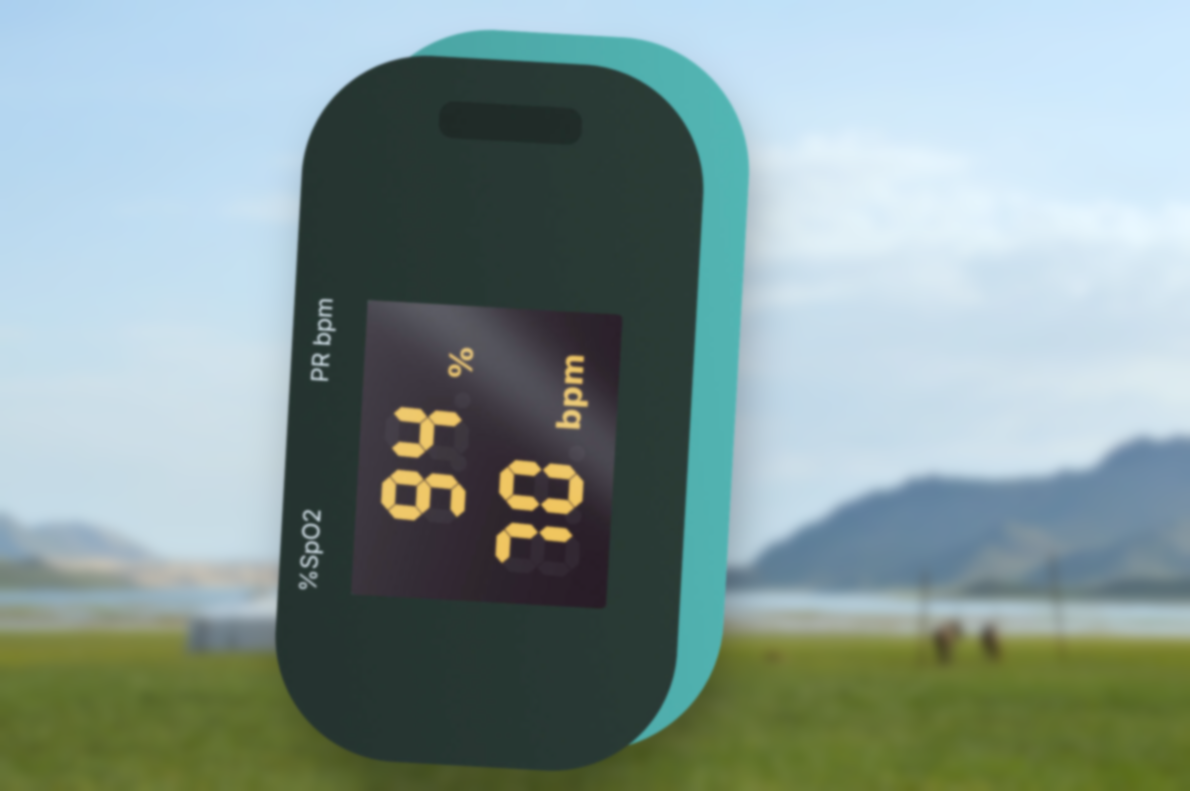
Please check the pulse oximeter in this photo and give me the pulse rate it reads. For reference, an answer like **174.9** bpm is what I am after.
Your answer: **70** bpm
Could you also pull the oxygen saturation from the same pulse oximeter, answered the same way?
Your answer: **94** %
